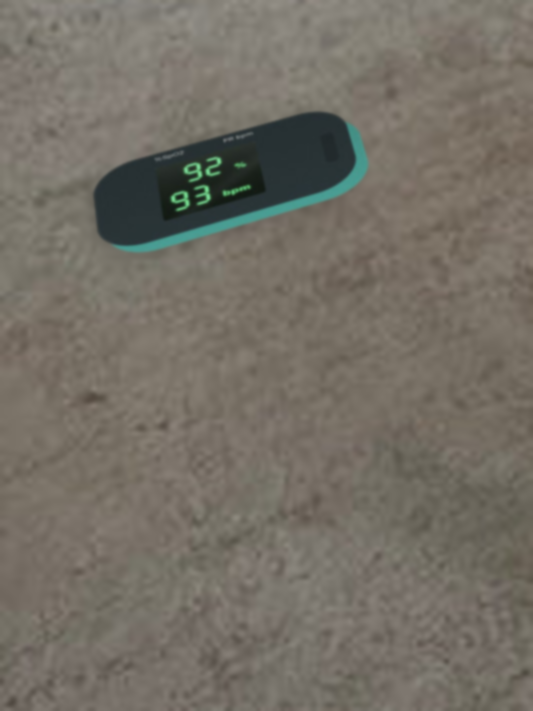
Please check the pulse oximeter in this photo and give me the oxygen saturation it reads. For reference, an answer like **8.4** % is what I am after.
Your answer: **92** %
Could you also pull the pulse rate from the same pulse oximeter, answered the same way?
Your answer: **93** bpm
